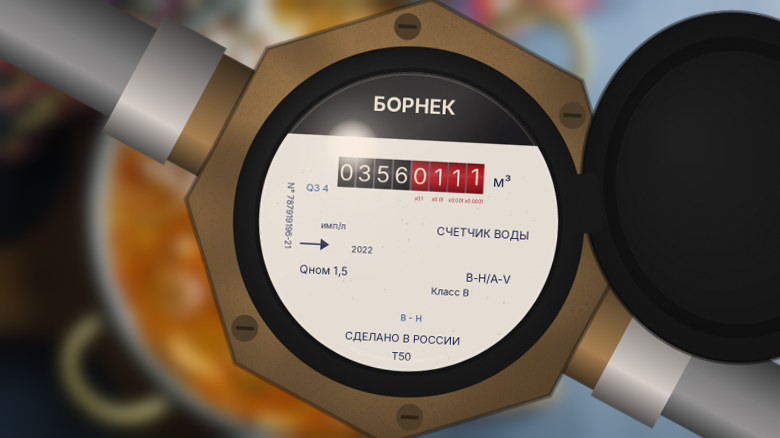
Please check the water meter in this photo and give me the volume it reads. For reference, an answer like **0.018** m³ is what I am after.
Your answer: **356.0111** m³
